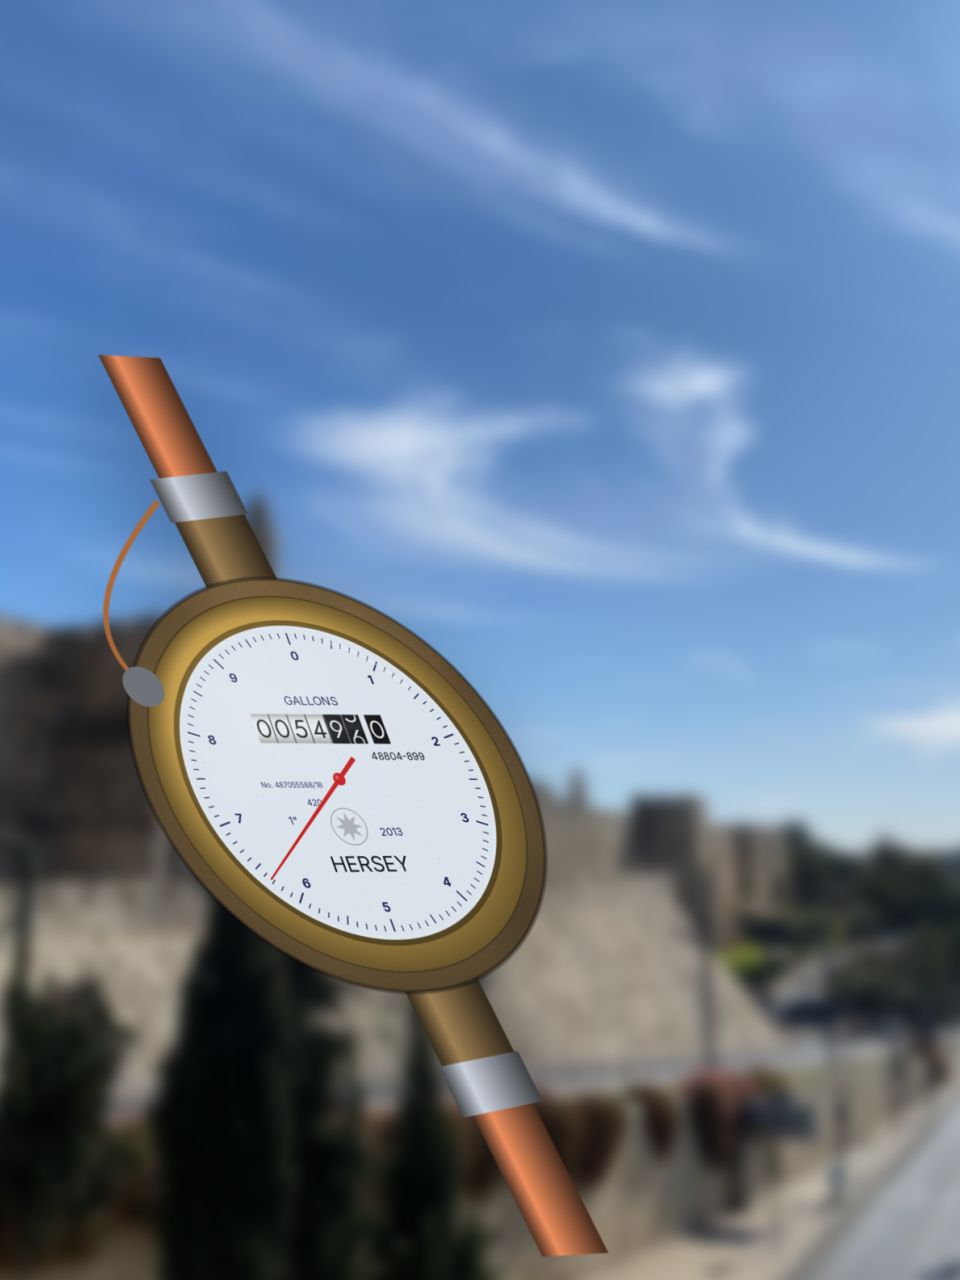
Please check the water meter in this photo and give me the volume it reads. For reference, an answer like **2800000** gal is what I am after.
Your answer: **54956.3** gal
